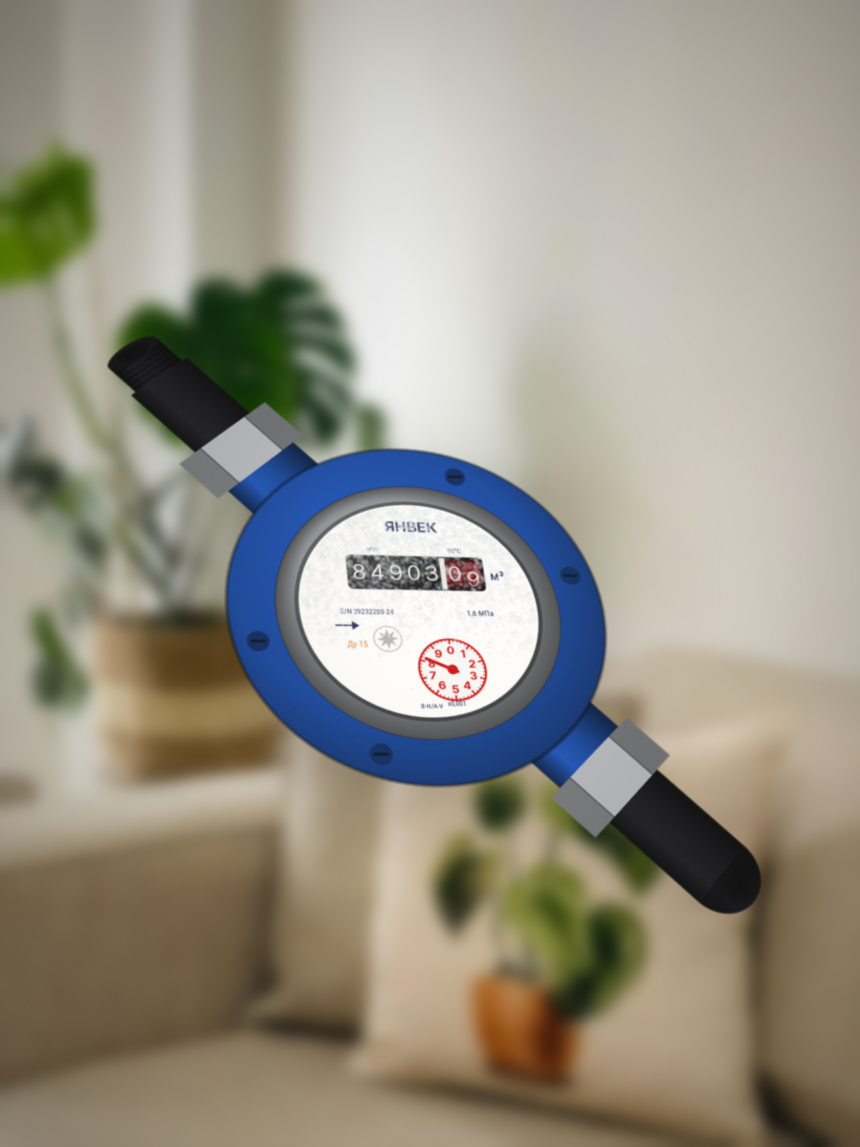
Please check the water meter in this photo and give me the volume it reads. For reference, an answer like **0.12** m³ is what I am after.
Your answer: **84903.088** m³
